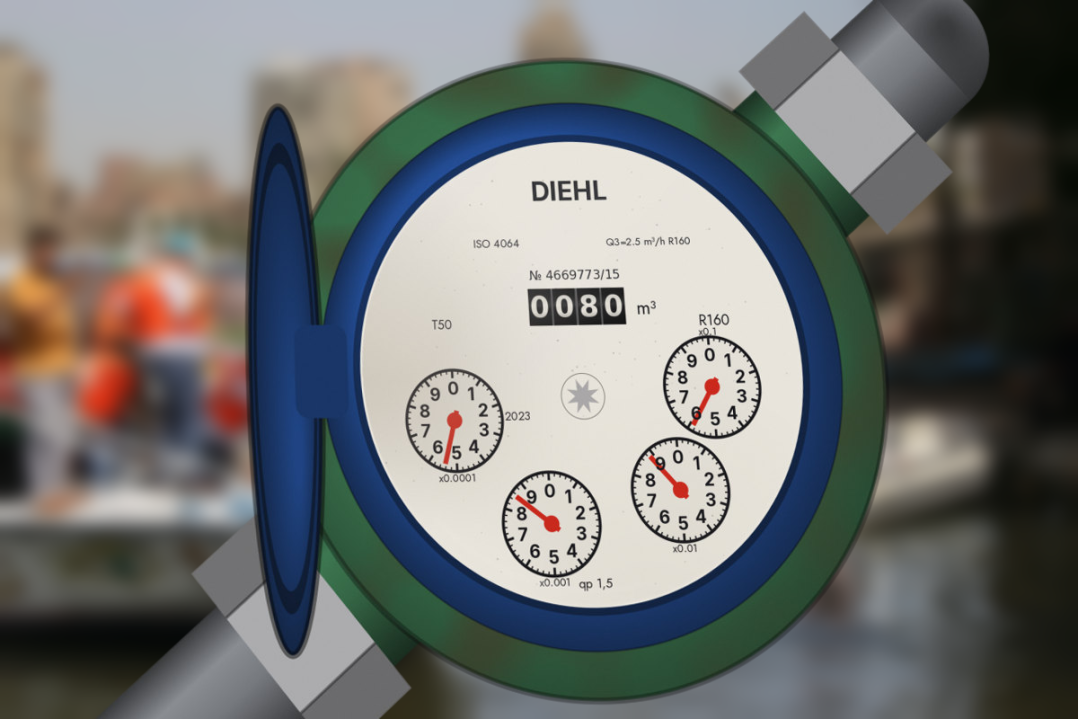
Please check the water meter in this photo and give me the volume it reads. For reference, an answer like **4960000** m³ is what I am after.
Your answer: **80.5885** m³
